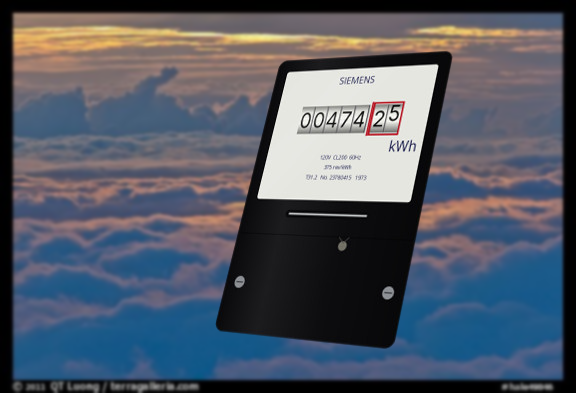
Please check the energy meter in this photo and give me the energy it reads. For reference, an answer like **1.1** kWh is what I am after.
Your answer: **474.25** kWh
